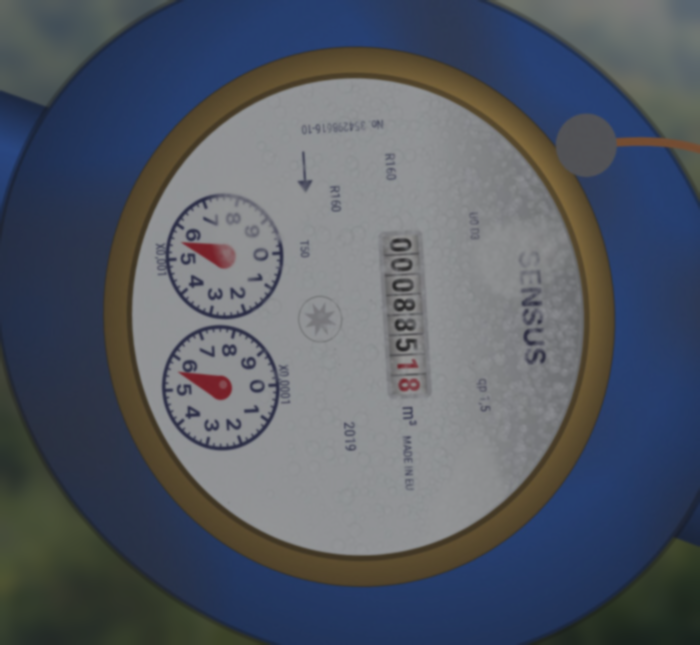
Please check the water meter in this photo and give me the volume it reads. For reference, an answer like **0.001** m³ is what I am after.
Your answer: **885.1855** m³
